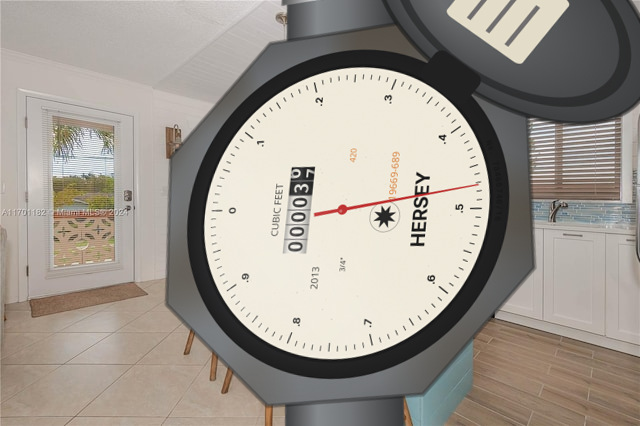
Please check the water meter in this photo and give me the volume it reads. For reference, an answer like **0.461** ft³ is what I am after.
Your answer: **36.47** ft³
